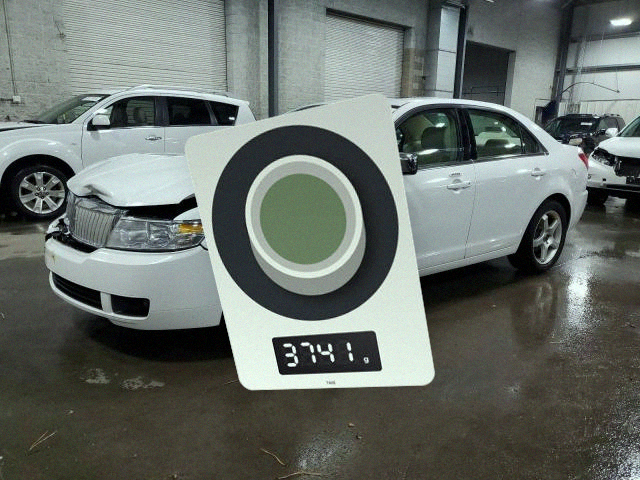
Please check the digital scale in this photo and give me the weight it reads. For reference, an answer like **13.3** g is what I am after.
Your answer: **3741** g
